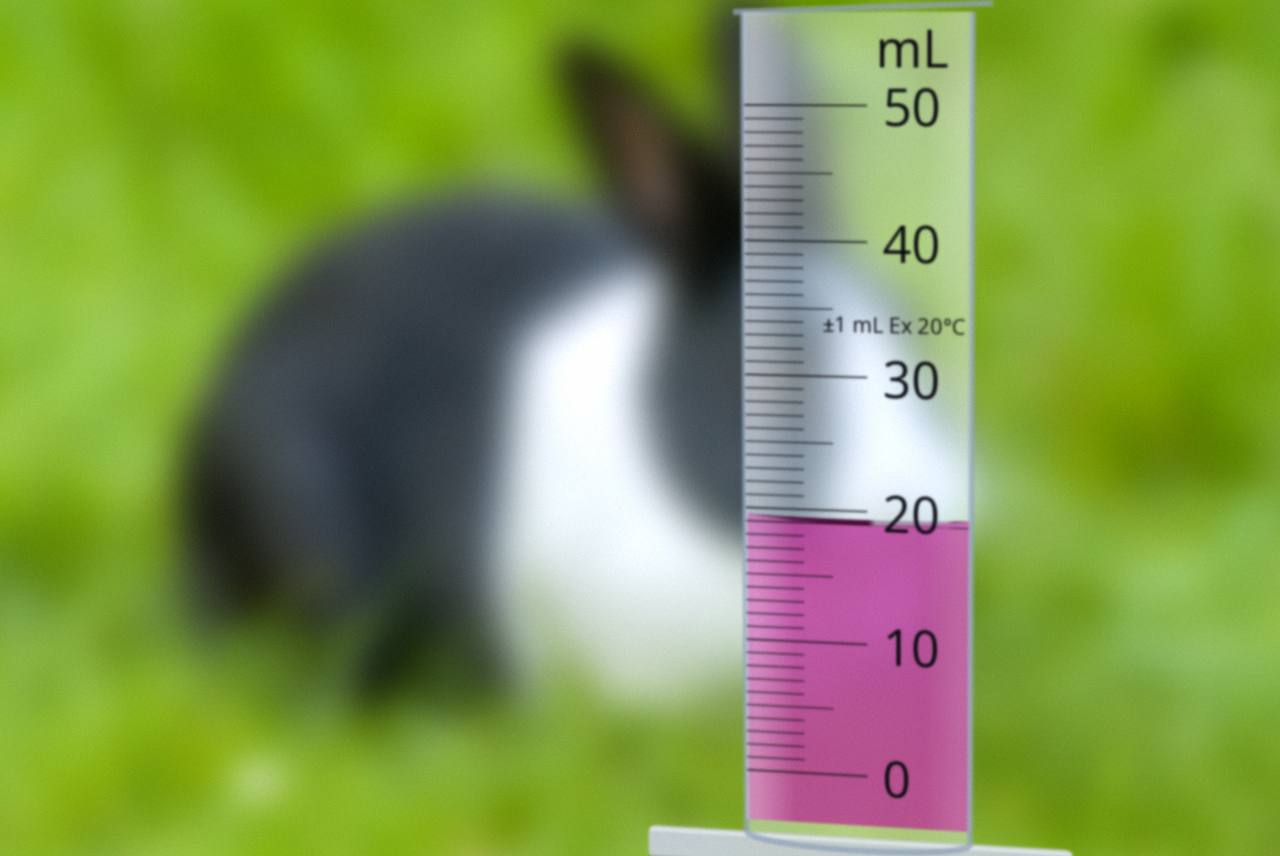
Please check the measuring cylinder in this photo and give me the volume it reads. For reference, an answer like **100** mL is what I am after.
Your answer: **19** mL
